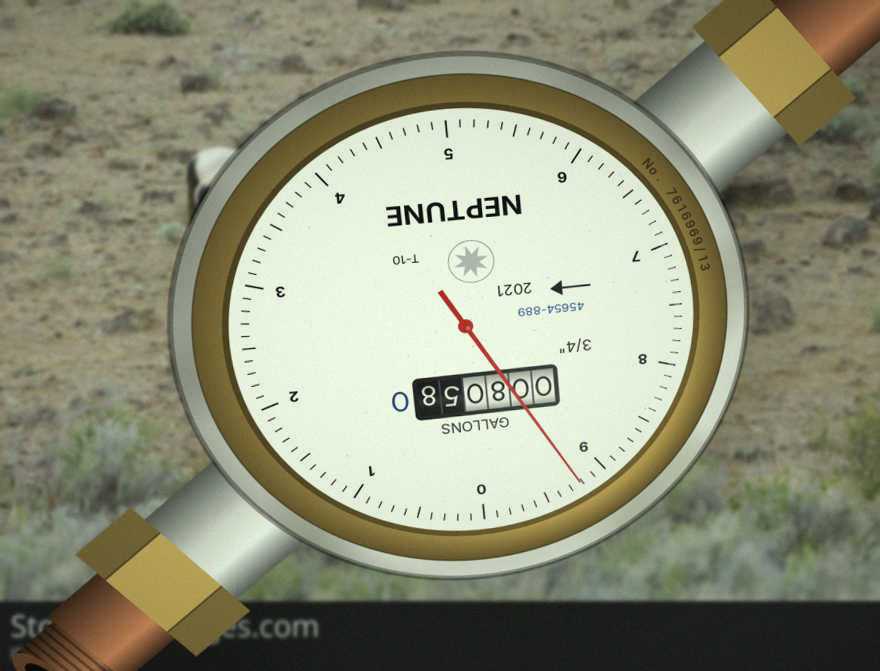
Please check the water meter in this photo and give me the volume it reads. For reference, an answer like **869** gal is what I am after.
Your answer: **80579.2** gal
